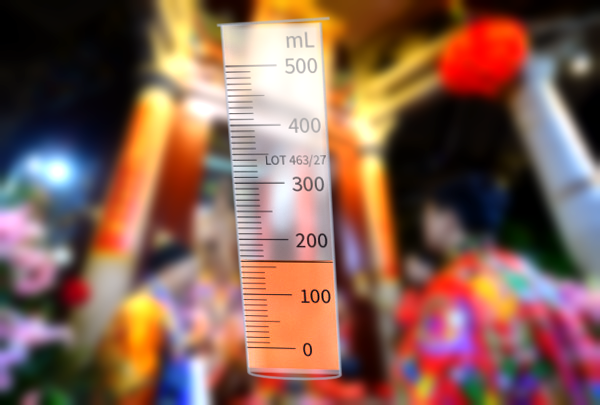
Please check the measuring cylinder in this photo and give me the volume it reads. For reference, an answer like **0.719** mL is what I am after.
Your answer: **160** mL
